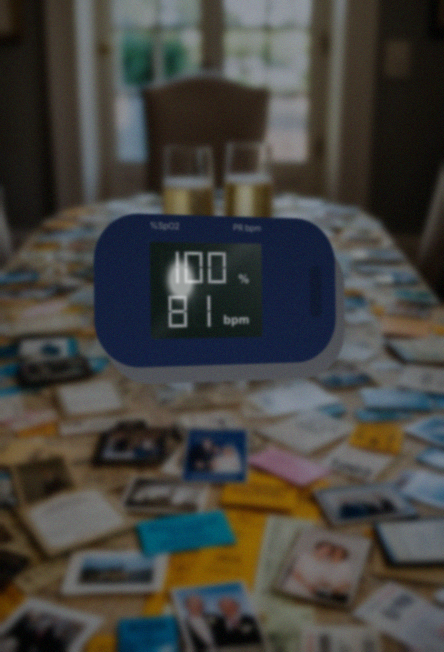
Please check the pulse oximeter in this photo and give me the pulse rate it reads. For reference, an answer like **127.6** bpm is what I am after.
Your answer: **81** bpm
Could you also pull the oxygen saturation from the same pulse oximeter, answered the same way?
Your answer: **100** %
